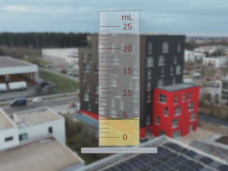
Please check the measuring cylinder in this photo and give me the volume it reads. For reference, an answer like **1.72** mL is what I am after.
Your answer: **4** mL
